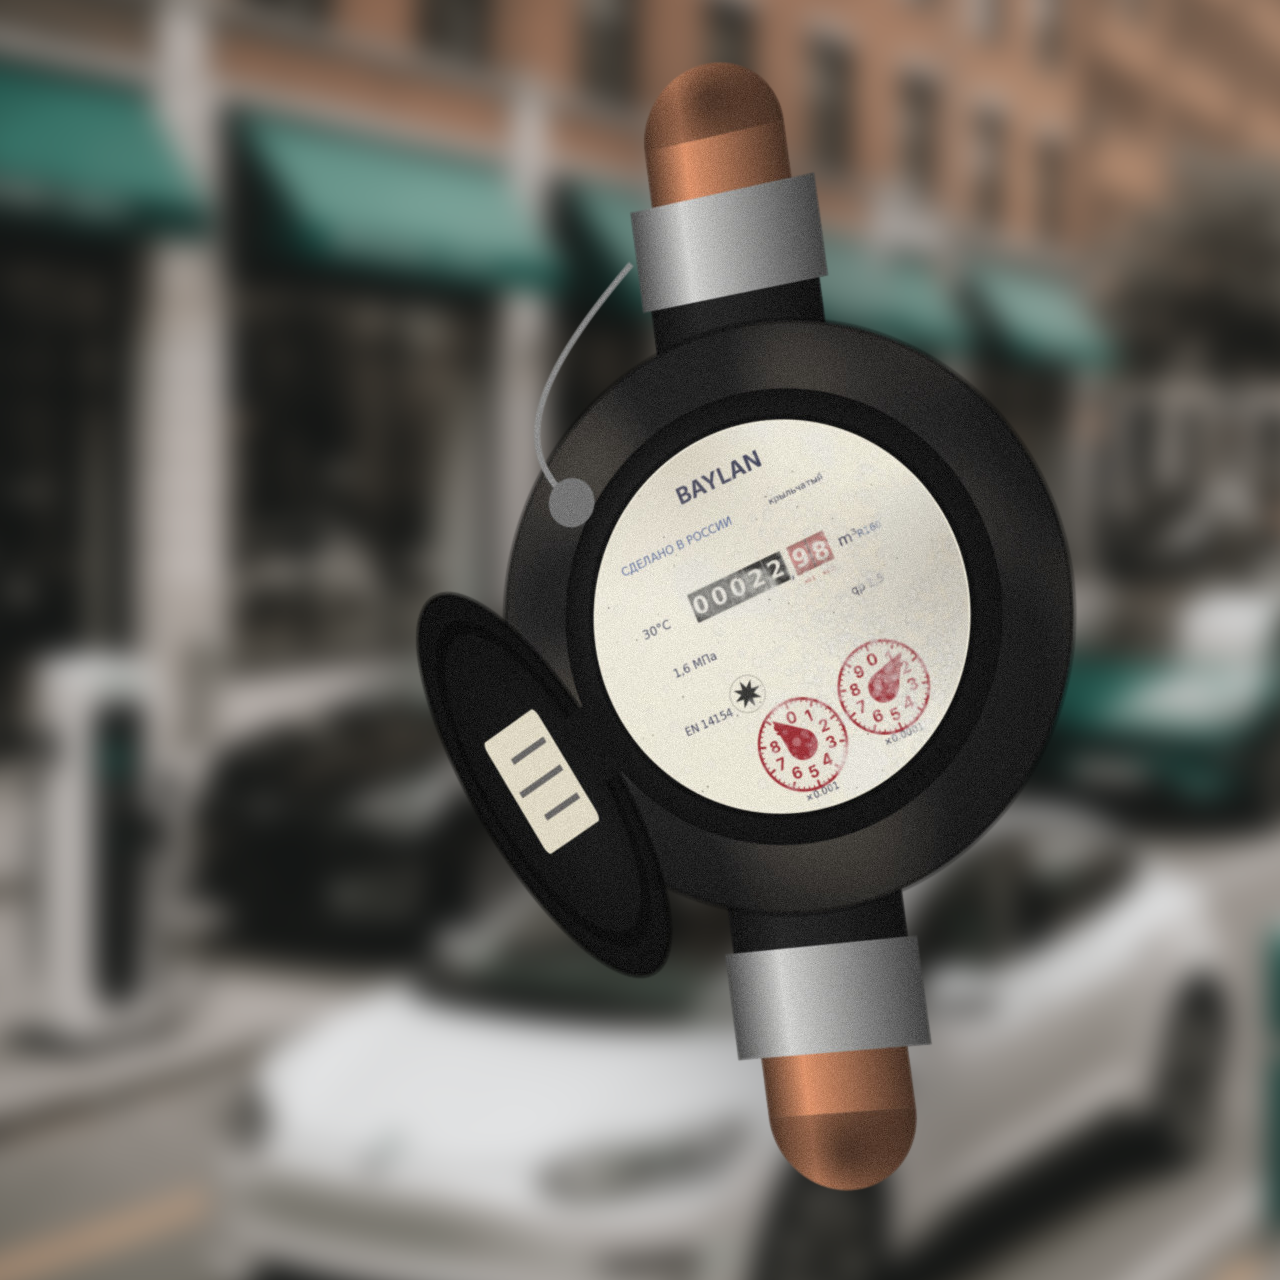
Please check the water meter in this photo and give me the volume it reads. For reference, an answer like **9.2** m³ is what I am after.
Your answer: **22.9791** m³
